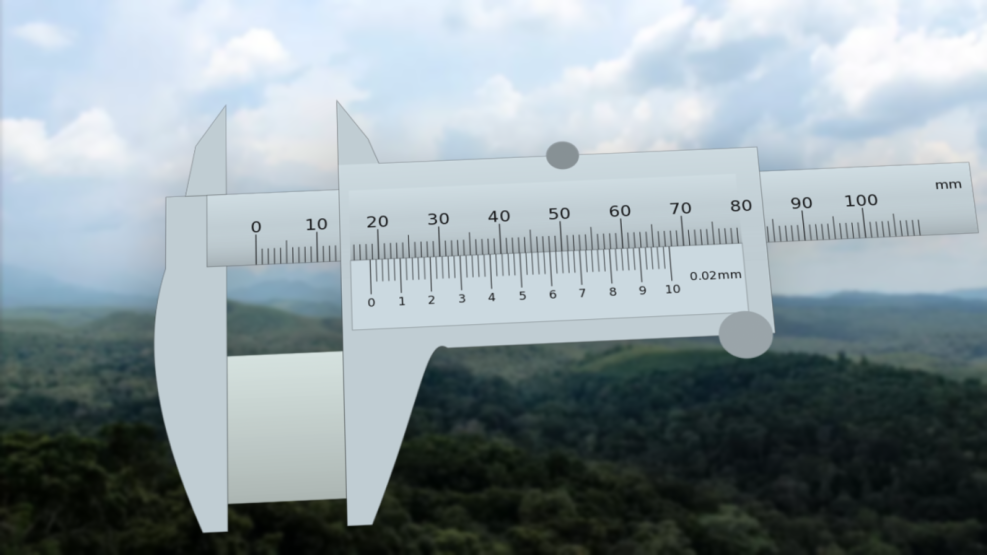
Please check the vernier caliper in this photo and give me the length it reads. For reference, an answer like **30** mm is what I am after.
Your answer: **18.6** mm
